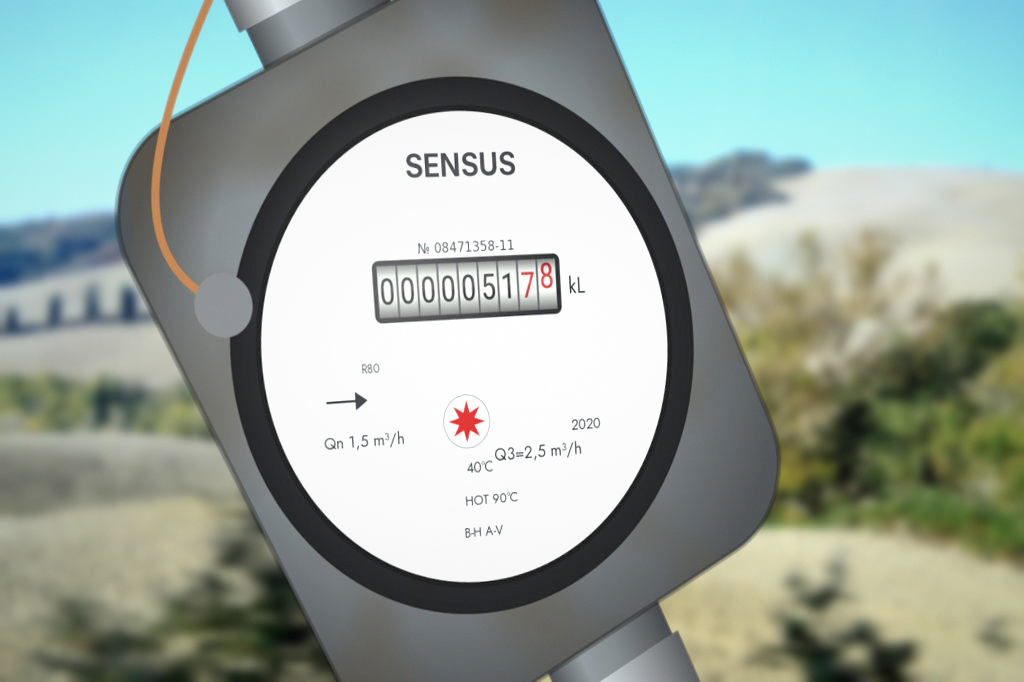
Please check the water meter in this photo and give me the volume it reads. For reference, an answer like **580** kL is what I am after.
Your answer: **51.78** kL
